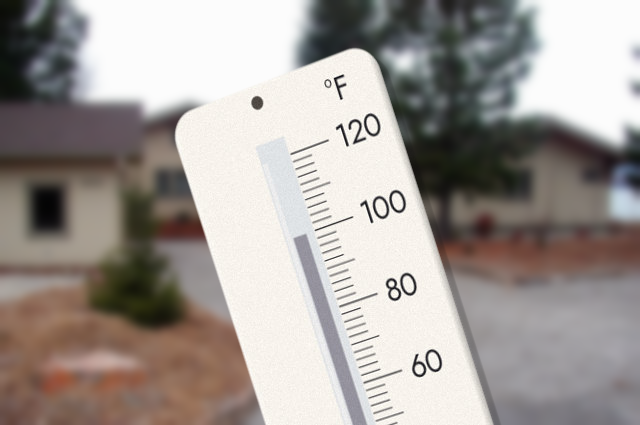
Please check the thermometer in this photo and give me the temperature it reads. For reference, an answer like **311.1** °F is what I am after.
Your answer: **100** °F
